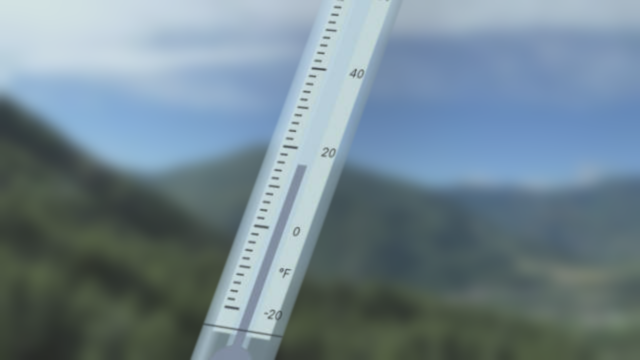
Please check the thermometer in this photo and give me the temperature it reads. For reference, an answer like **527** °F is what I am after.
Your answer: **16** °F
